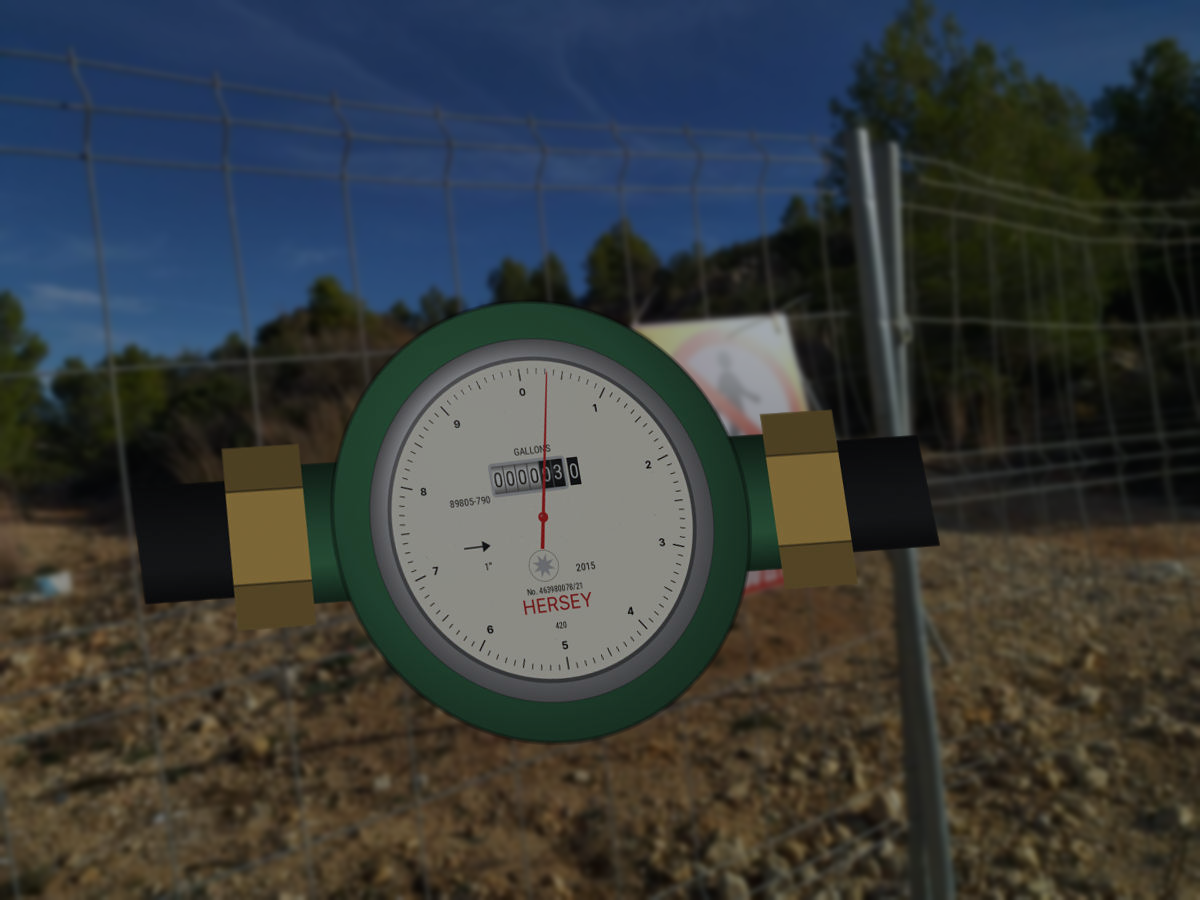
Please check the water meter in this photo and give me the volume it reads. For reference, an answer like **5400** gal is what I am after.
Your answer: **30.3** gal
